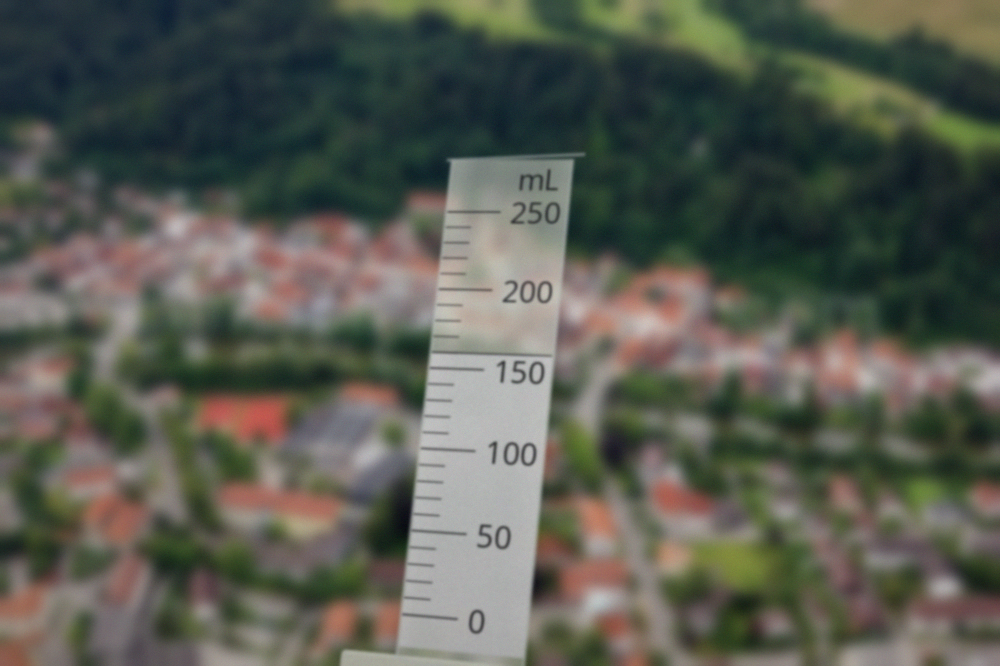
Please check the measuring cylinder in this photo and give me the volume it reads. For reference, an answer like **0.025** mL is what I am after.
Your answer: **160** mL
